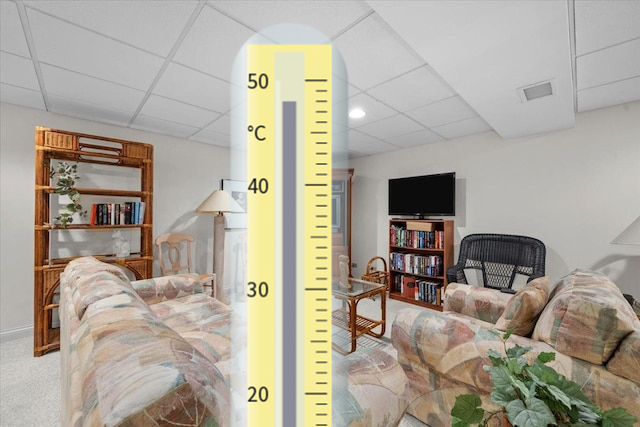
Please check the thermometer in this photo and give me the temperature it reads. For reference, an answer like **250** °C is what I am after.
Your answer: **48** °C
